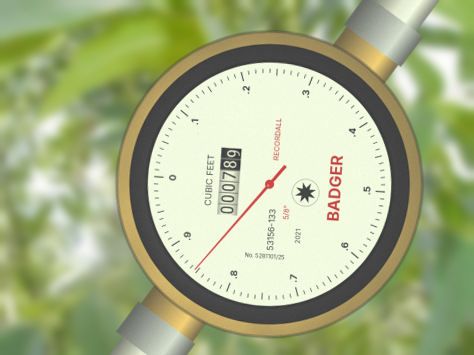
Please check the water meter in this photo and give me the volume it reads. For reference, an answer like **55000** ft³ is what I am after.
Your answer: **788.85** ft³
